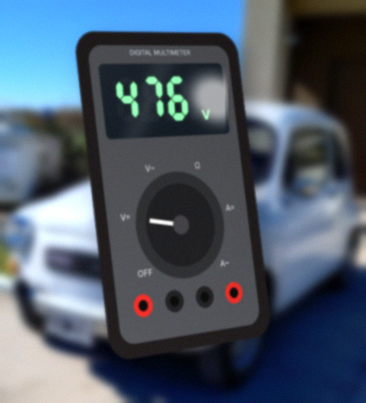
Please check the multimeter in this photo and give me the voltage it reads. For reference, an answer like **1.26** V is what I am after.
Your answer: **476** V
